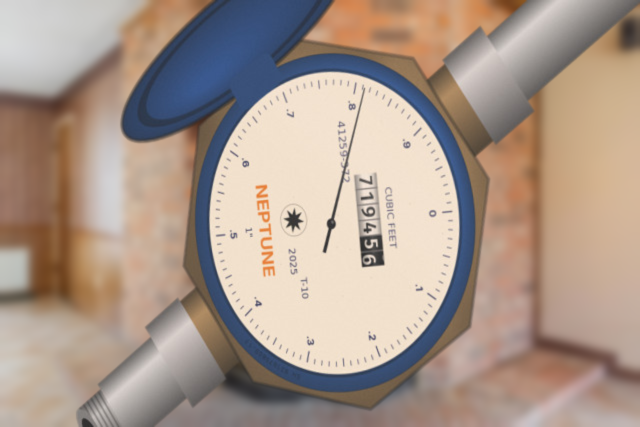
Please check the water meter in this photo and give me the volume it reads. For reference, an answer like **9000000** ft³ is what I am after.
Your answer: **719455.81** ft³
